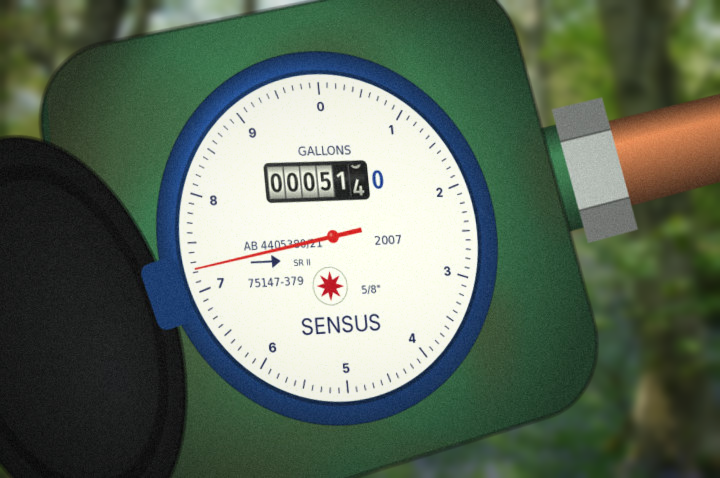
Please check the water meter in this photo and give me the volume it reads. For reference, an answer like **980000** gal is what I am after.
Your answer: **5137.2** gal
